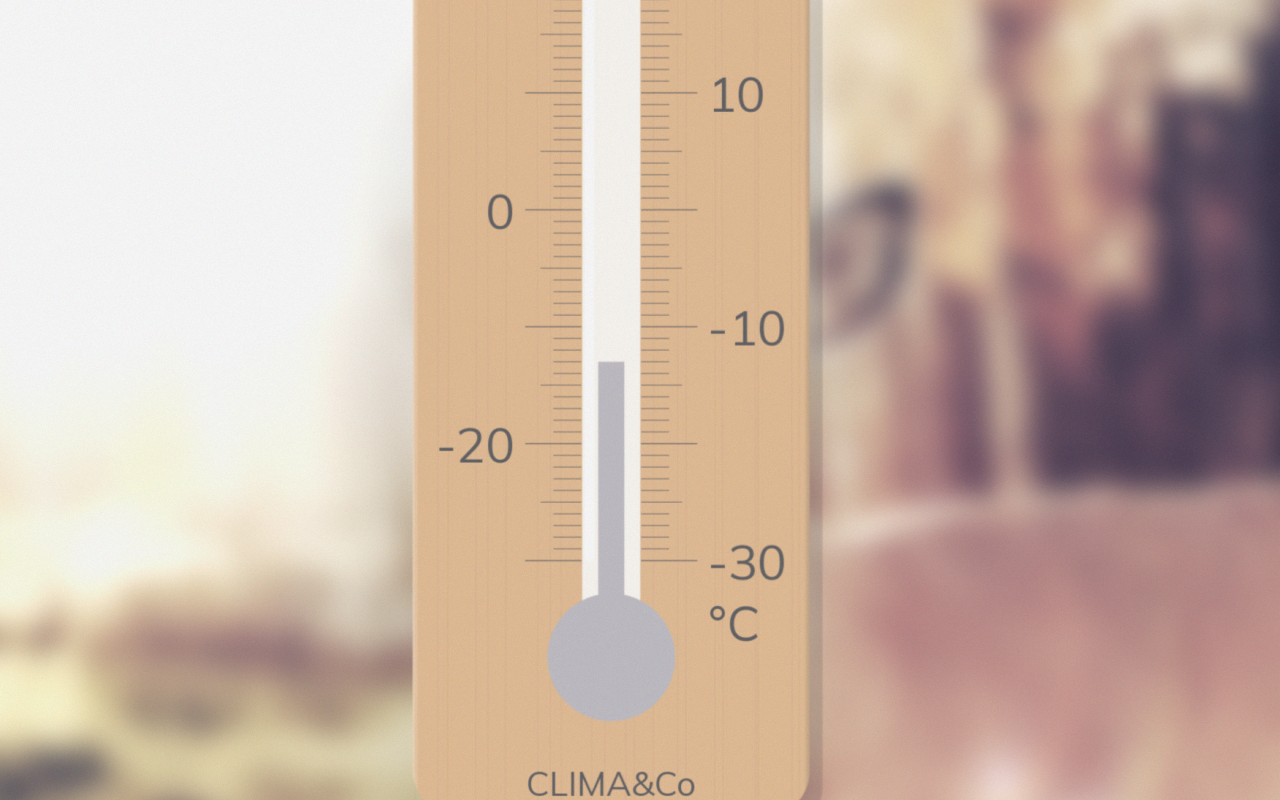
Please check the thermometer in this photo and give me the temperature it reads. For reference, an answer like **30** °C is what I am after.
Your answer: **-13** °C
